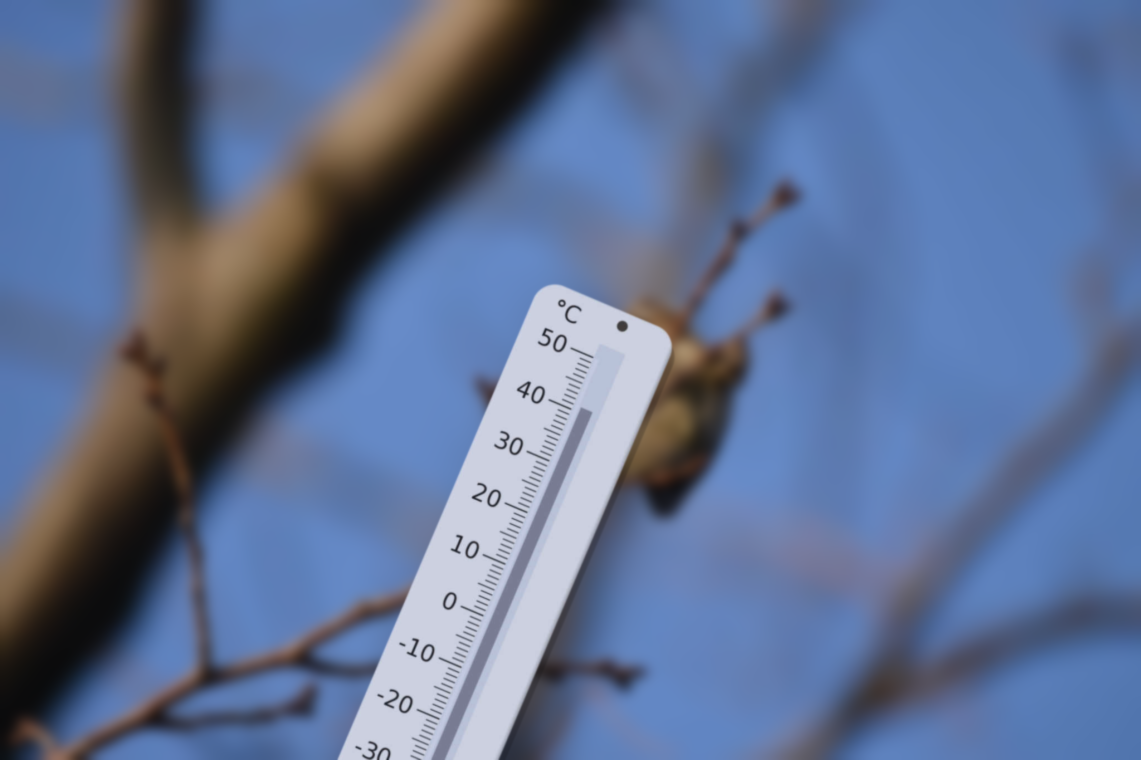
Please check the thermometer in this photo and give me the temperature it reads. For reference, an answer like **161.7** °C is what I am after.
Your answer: **41** °C
